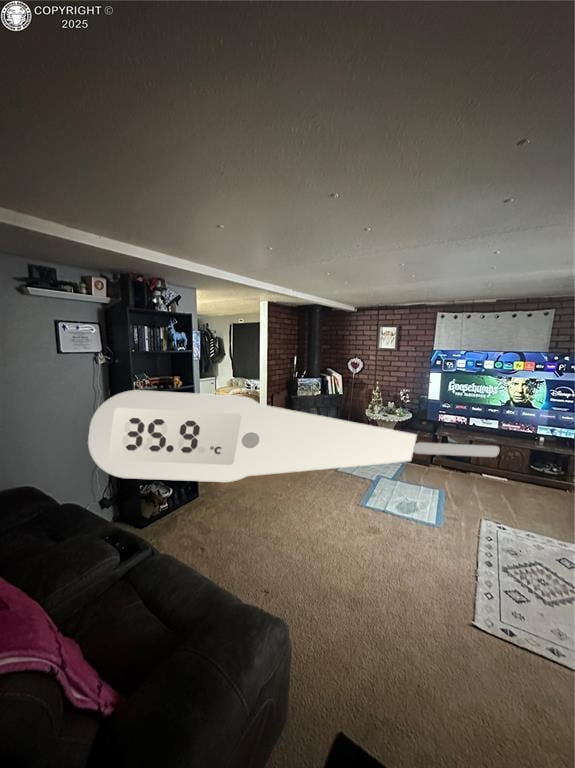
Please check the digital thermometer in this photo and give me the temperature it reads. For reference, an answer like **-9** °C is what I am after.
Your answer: **35.9** °C
